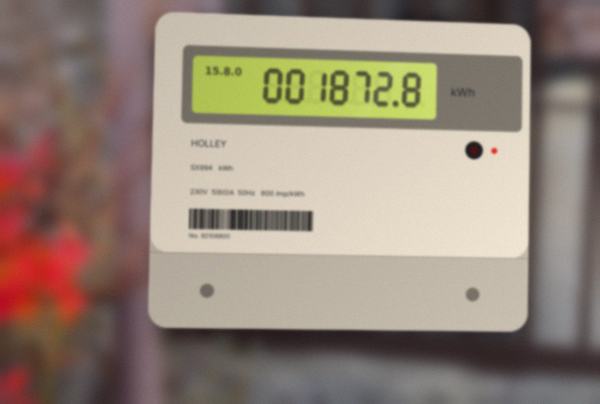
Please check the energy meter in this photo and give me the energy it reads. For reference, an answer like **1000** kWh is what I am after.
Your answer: **1872.8** kWh
